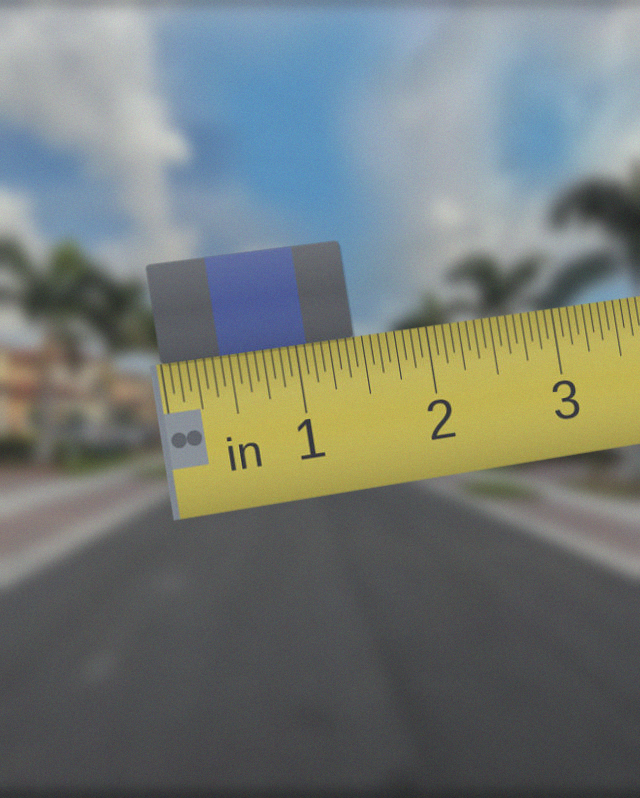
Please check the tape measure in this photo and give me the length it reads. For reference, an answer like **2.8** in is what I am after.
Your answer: **1.4375** in
